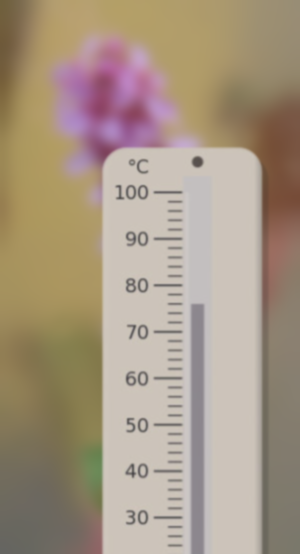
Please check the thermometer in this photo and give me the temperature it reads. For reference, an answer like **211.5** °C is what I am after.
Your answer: **76** °C
